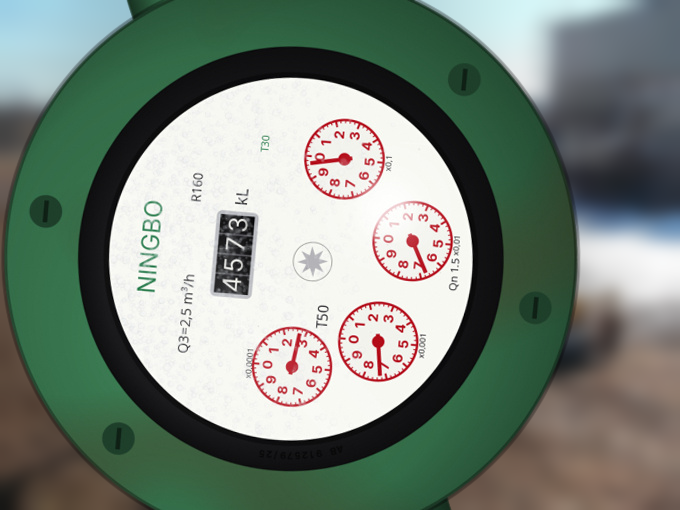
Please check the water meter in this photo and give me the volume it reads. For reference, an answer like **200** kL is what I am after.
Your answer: **4572.9672** kL
